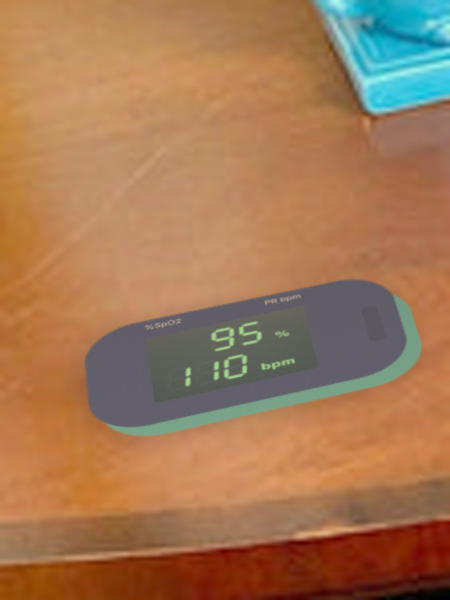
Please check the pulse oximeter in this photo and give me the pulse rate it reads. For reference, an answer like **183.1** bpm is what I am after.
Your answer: **110** bpm
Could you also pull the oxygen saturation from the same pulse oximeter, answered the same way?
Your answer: **95** %
